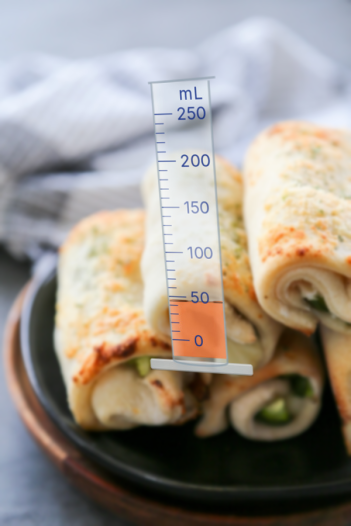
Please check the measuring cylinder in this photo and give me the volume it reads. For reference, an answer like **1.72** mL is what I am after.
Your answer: **45** mL
